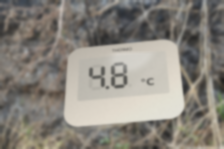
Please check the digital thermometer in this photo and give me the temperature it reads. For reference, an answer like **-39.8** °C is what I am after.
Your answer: **4.8** °C
